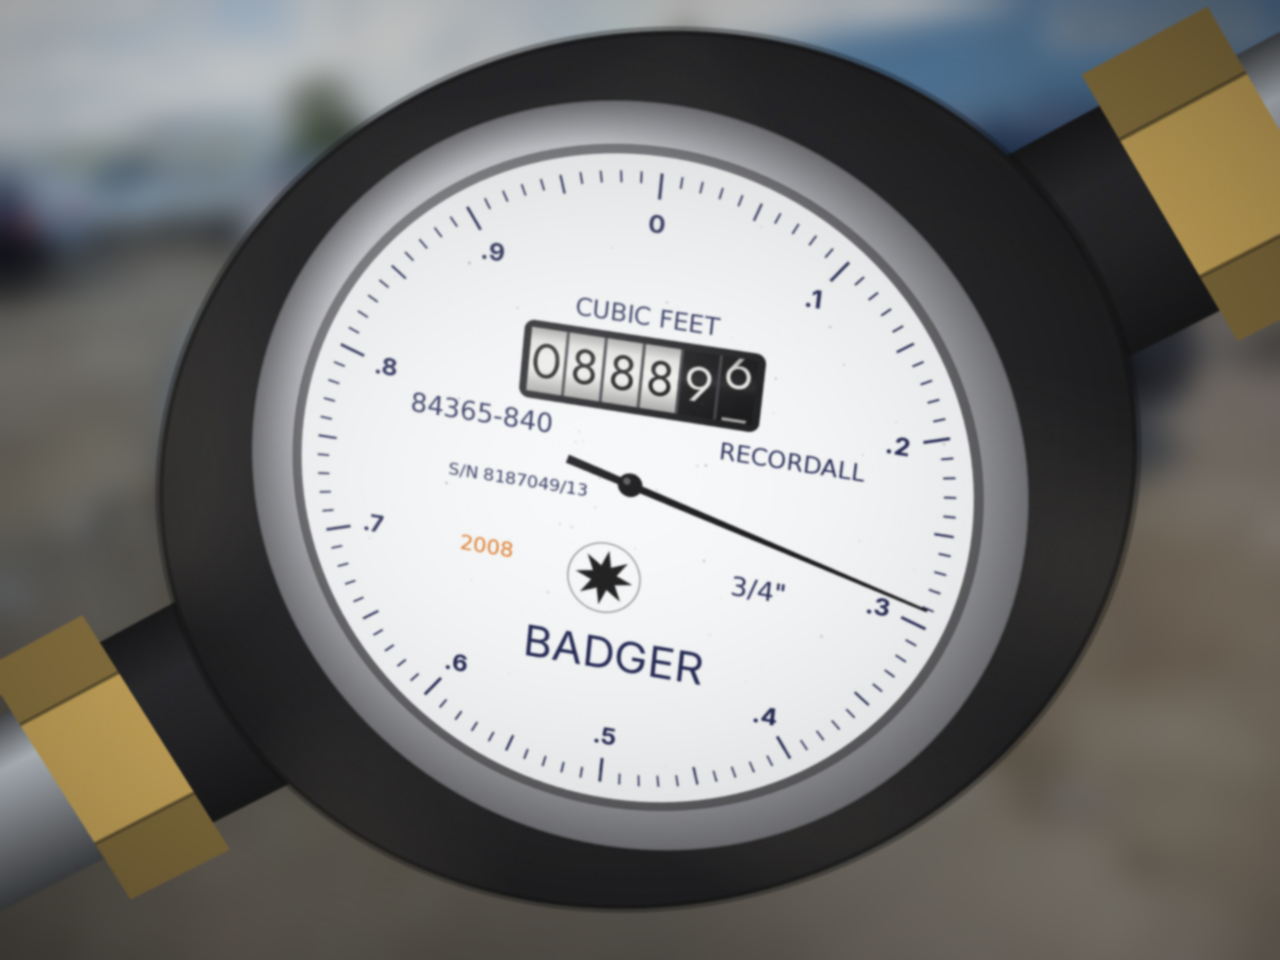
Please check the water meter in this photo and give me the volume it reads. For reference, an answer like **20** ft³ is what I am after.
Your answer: **88896.29** ft³
